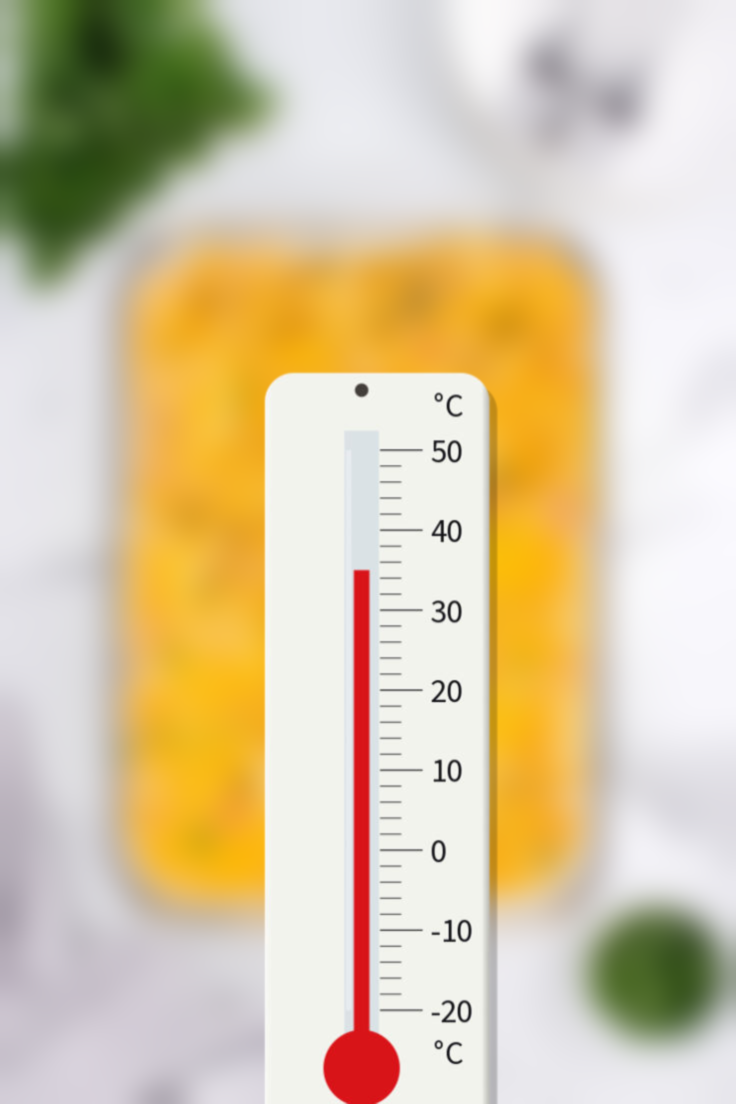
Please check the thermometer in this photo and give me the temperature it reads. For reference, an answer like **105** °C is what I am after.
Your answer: **35** °C
